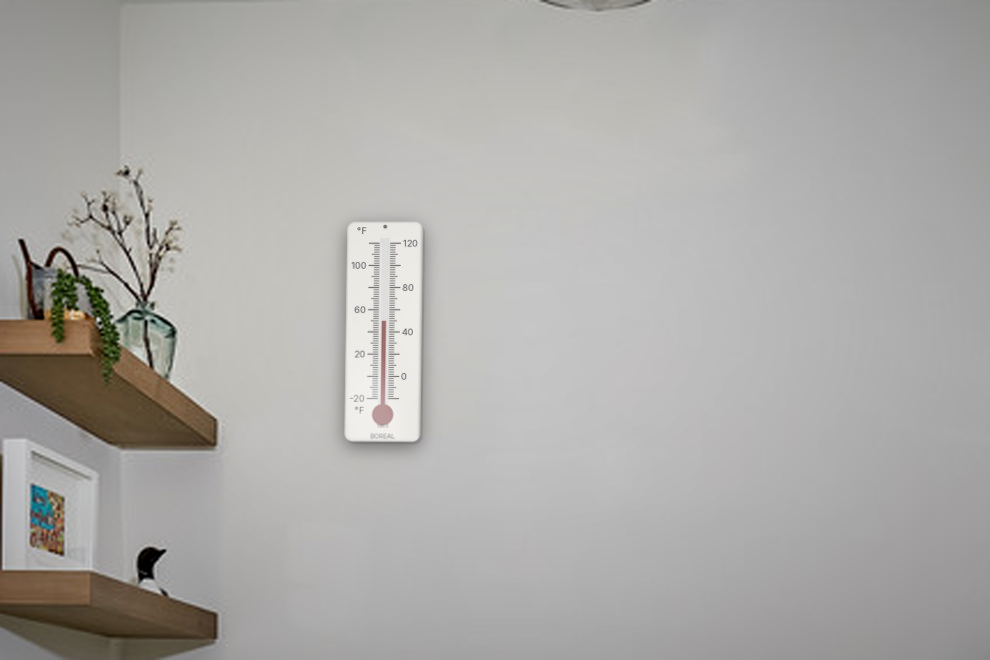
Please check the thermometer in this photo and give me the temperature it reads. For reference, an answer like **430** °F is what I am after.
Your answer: **50** °F
